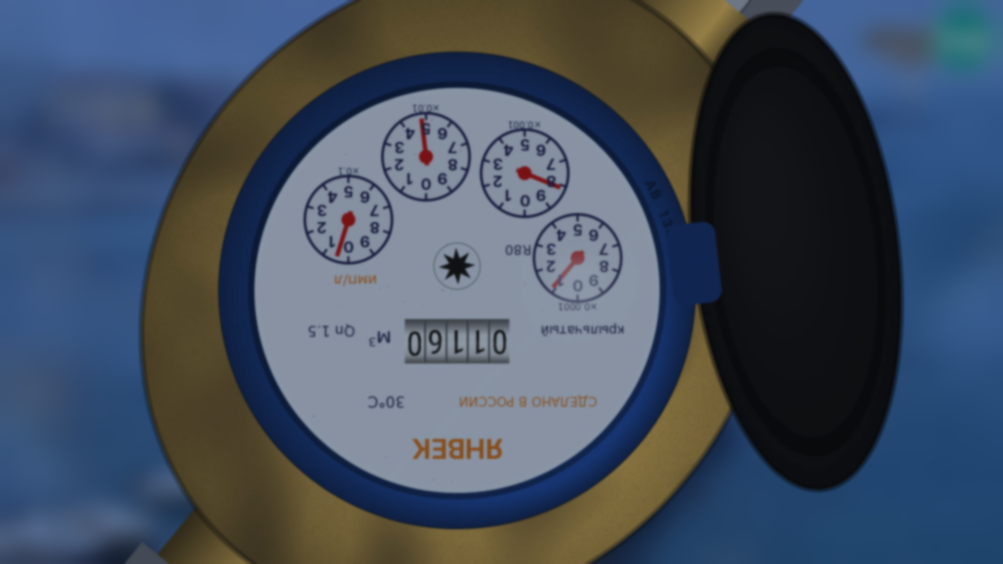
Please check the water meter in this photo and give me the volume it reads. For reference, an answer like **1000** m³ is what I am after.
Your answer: **1160.0481** m³
